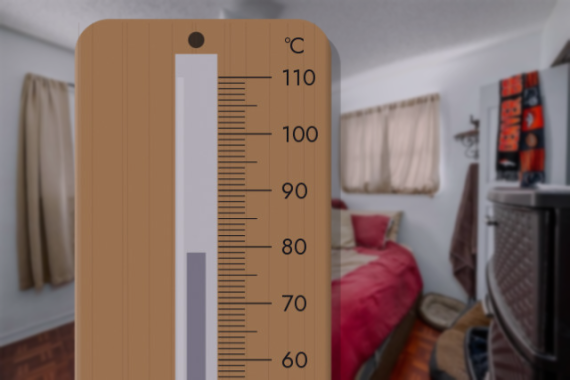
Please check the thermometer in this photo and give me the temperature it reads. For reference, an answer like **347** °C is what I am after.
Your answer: **79** °C
